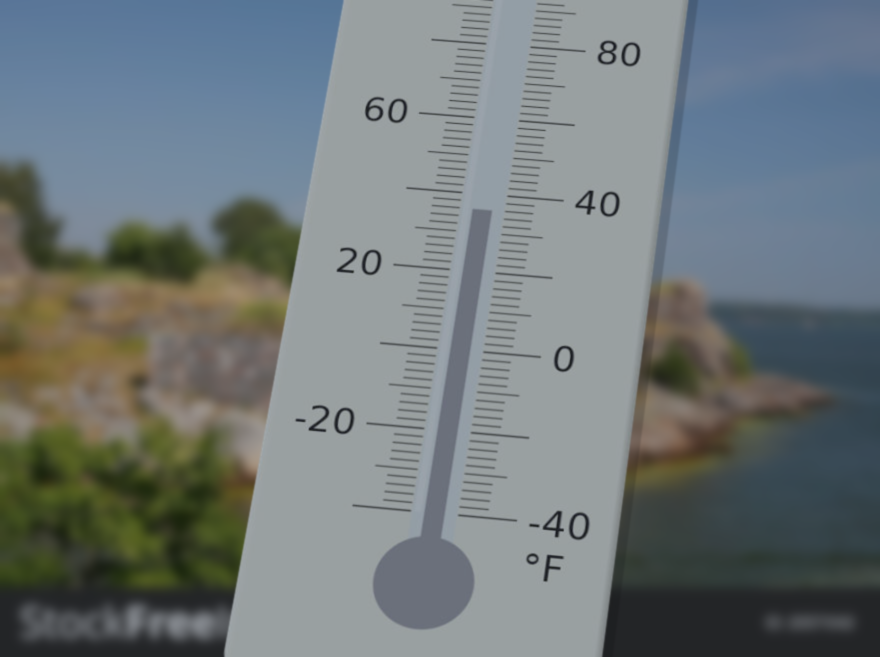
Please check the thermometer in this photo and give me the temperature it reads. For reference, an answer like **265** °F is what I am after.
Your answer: **36** °F
